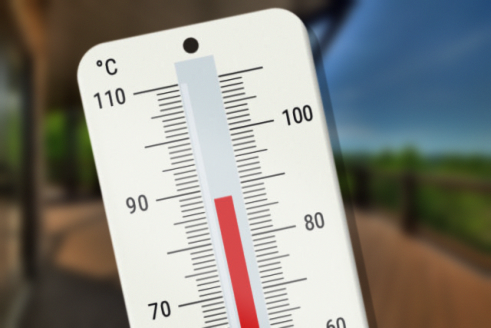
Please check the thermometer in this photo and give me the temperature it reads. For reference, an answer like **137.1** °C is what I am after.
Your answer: **88** °C
